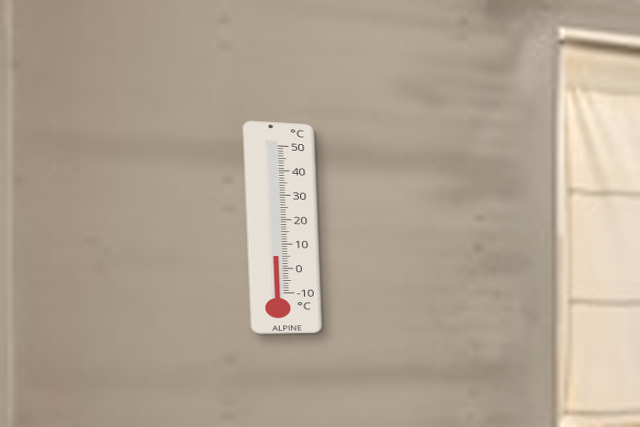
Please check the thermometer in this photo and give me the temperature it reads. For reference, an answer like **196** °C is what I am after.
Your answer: **5** °C
